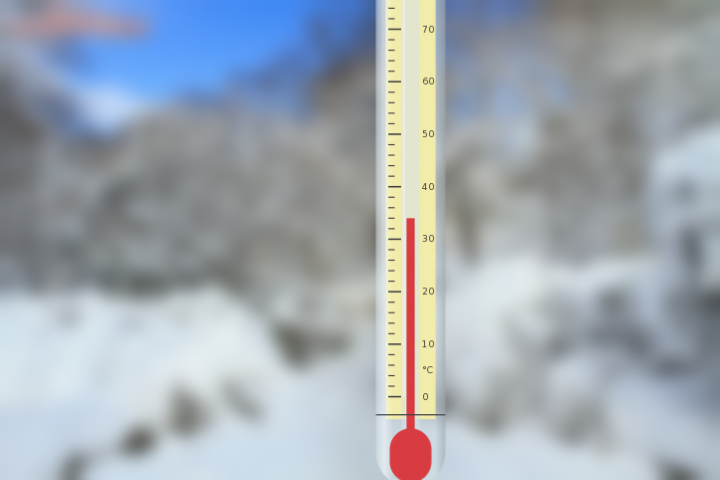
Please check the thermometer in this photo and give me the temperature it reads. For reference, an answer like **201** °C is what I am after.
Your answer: **34** °C
